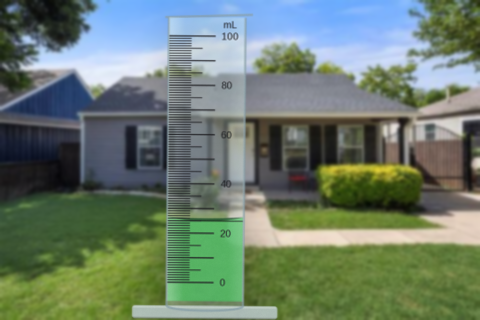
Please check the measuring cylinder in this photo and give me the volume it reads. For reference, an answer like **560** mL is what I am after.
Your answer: **25** mL
